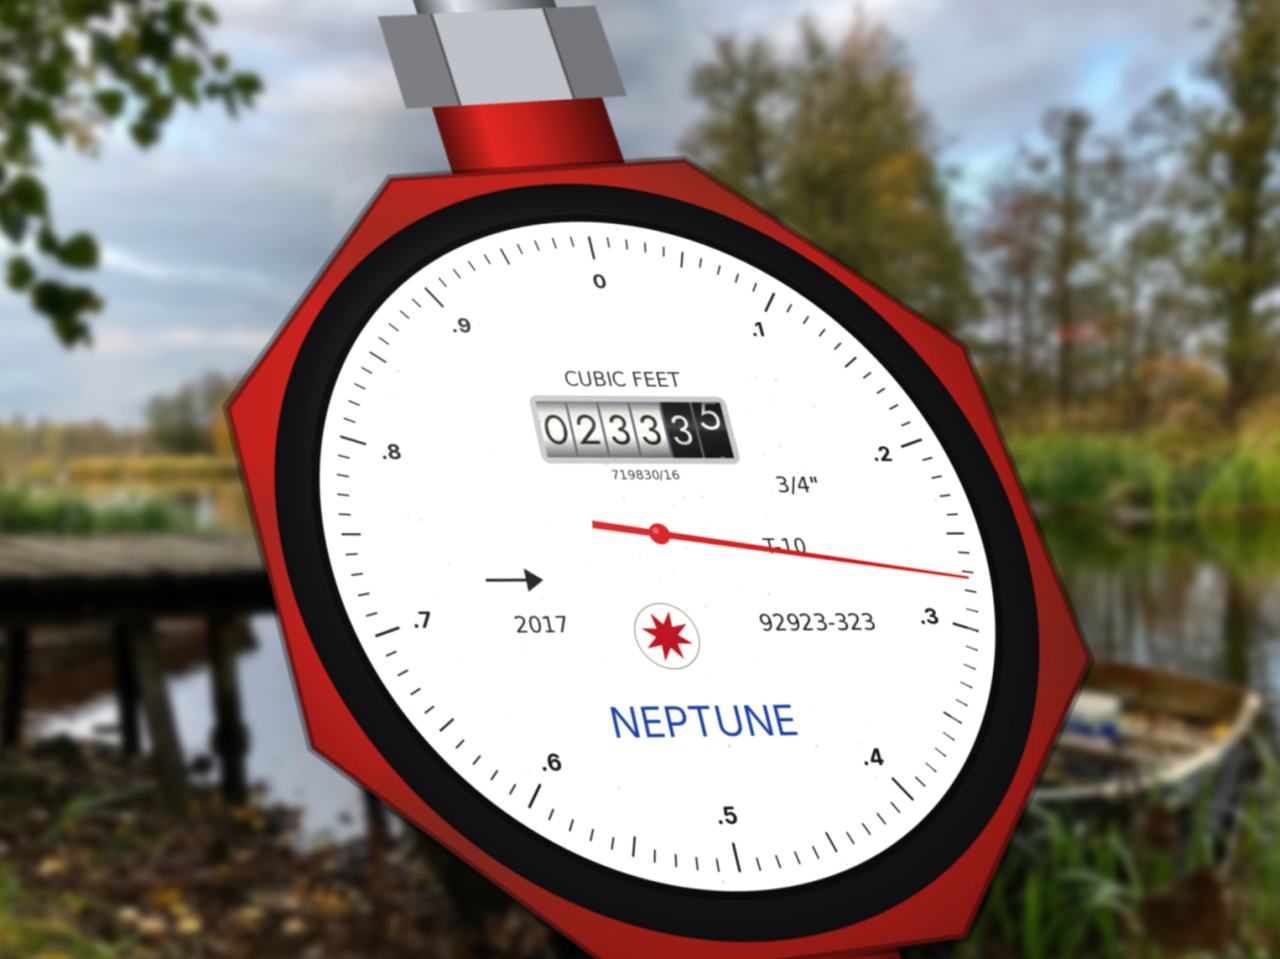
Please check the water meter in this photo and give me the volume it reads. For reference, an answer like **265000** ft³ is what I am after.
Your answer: **23335.27** ft³
